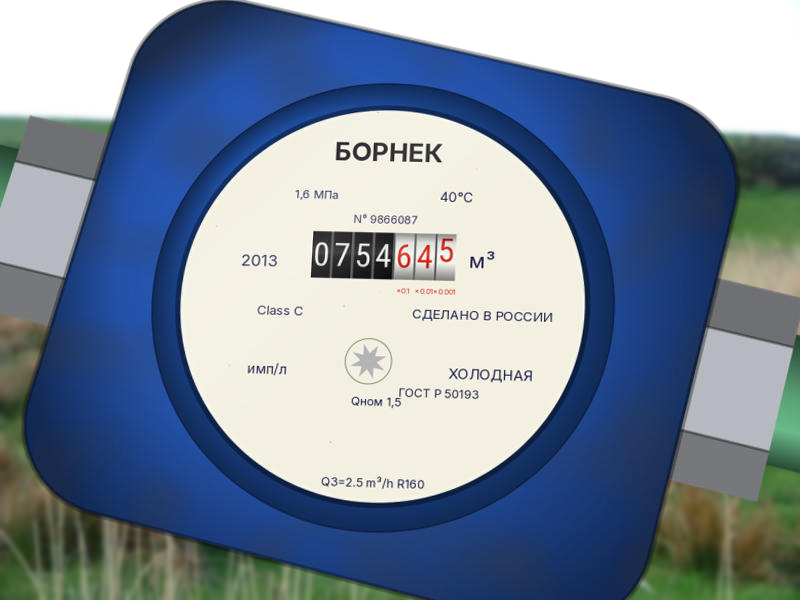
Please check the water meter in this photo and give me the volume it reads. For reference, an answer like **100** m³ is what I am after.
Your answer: **754.645** m³
